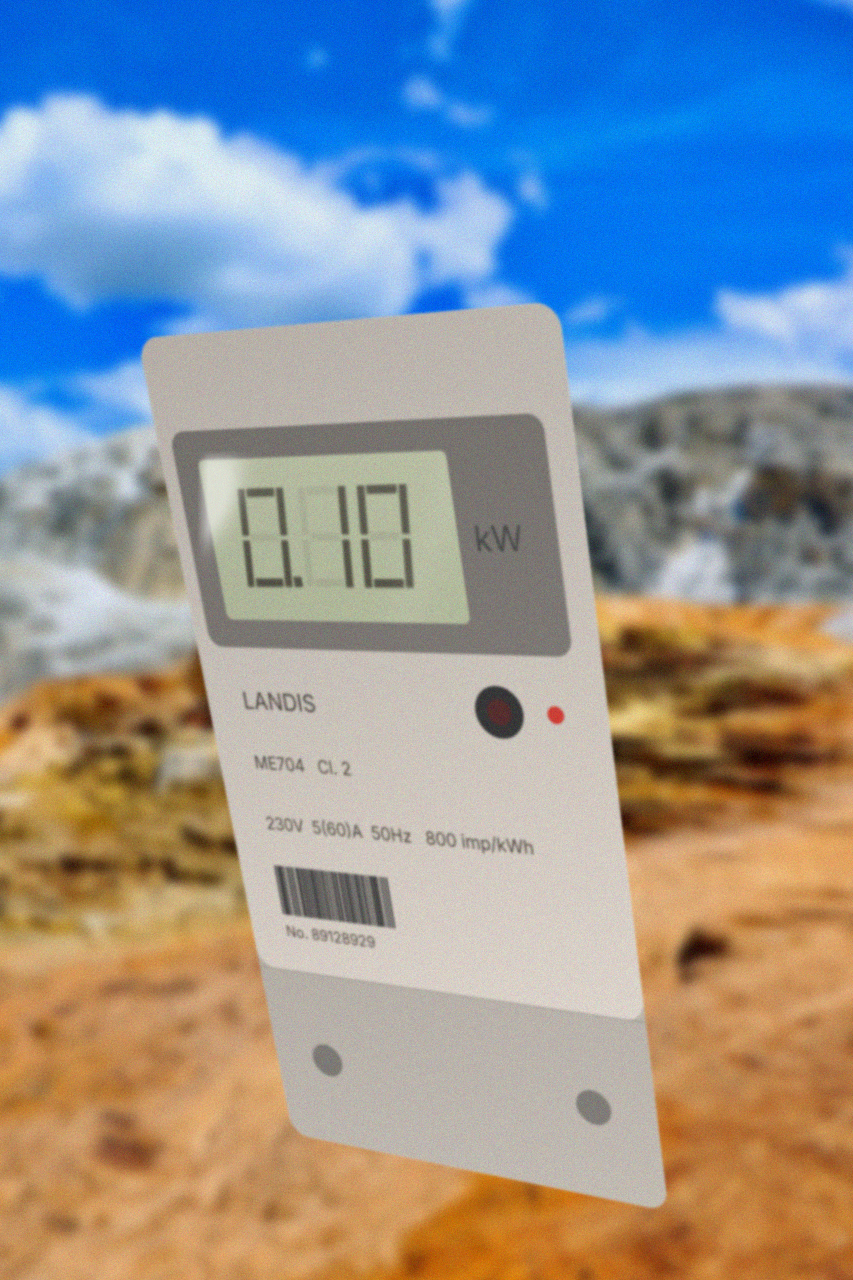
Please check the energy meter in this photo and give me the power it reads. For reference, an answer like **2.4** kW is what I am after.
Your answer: **0.10** kW
